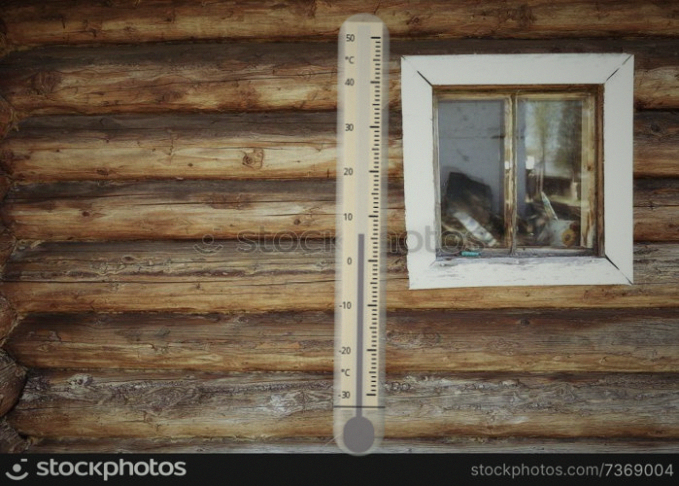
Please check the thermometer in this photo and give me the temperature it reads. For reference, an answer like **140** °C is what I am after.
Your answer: **6** °C
